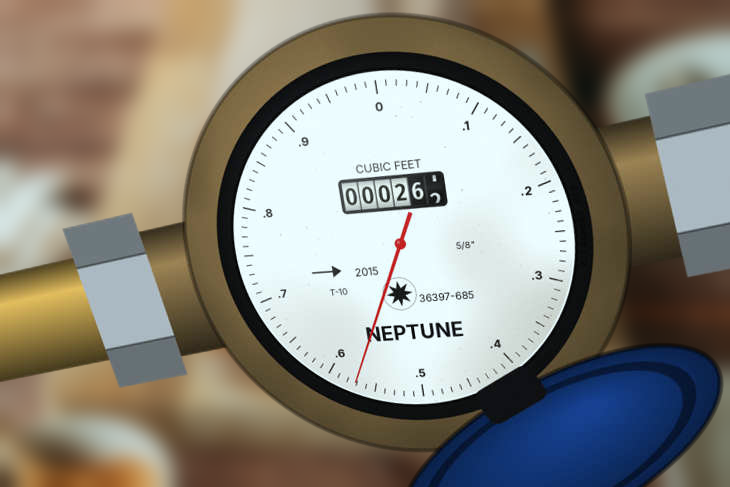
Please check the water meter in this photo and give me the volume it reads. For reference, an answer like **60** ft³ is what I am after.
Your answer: **261.57** ft³
